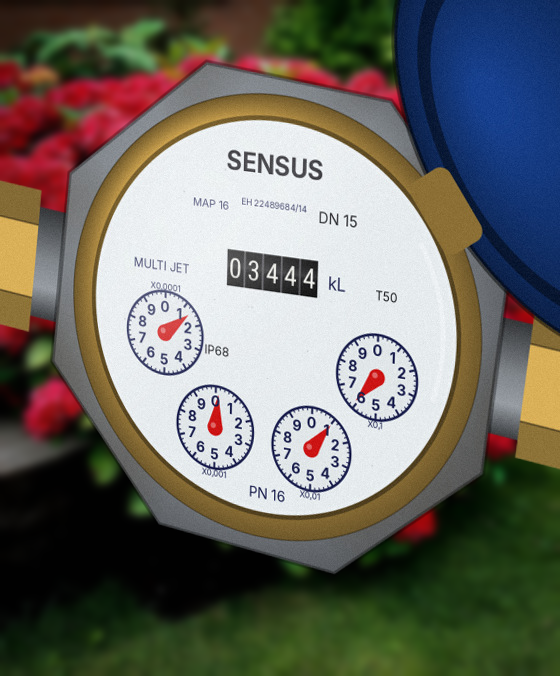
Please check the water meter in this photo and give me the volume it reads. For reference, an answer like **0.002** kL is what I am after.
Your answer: **3444.6101** kL
